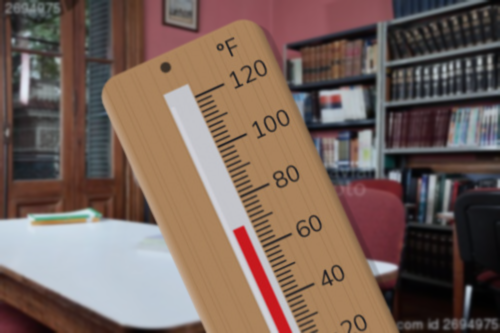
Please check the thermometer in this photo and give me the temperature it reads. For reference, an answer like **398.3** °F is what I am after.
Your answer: **70** °F
